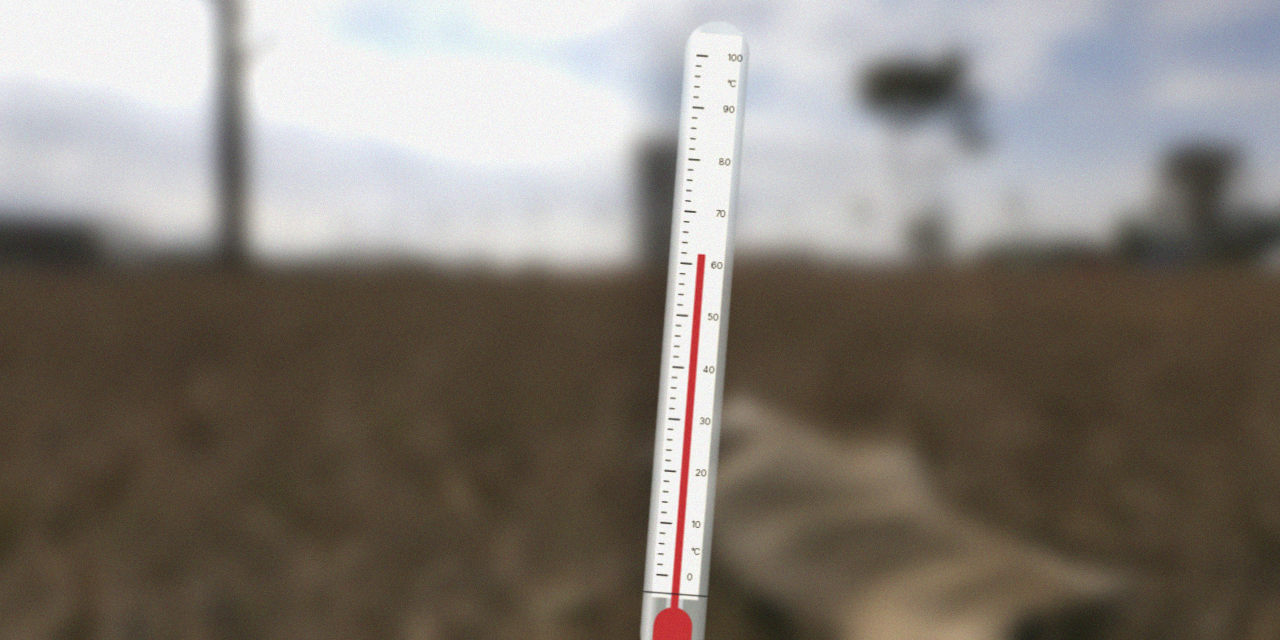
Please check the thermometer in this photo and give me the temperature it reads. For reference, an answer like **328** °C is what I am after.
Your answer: **62** °C
